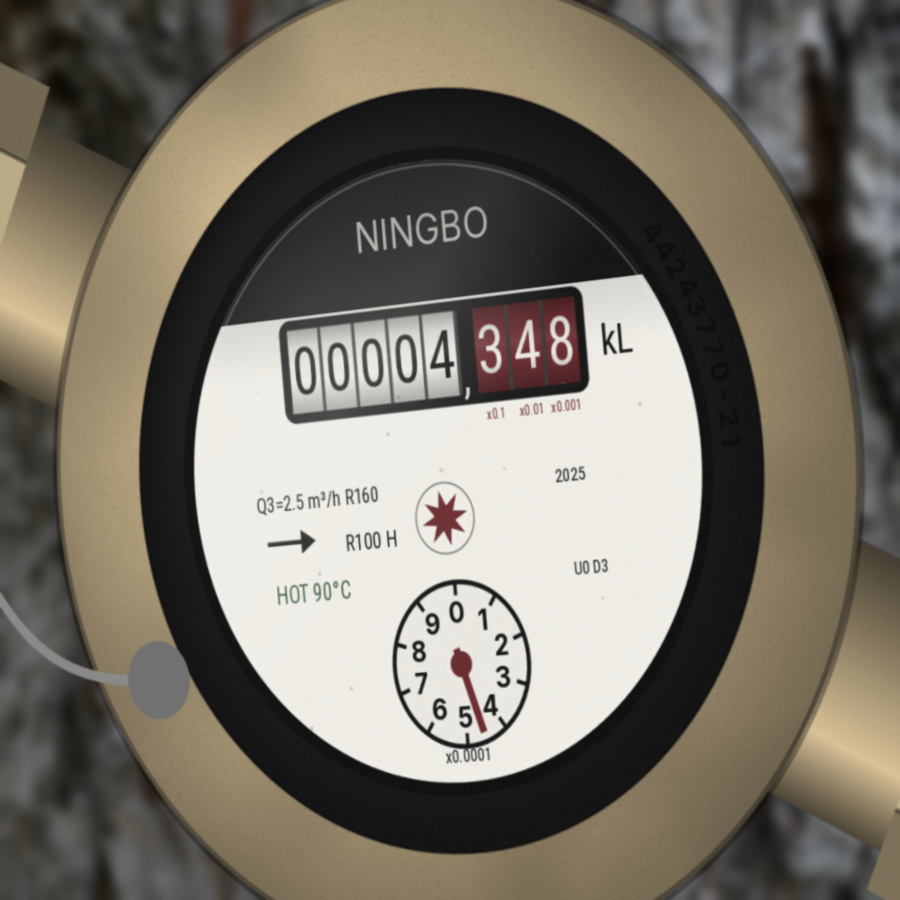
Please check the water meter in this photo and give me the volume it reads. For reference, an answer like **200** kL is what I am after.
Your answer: **4.3484** kL
